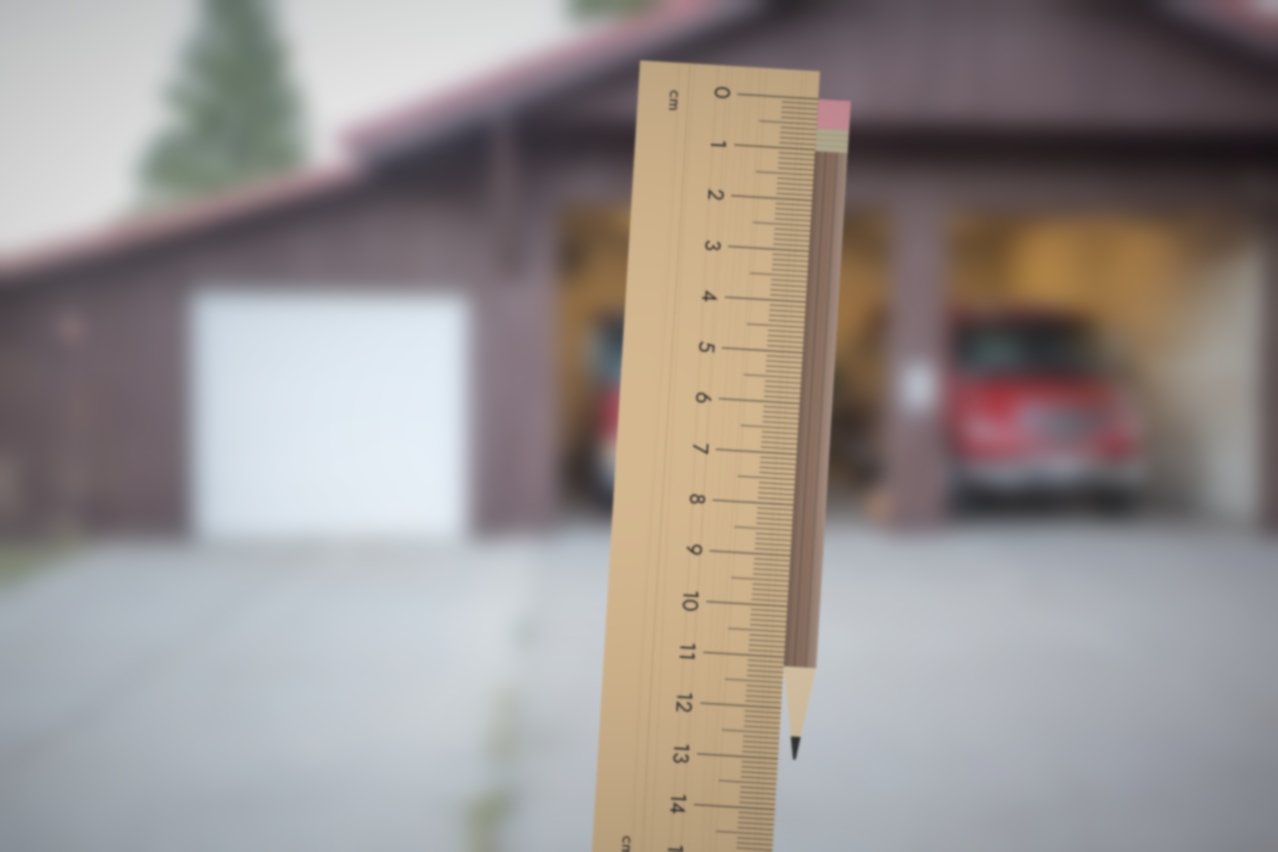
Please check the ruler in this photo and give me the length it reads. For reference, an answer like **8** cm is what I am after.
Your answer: **13** cm
